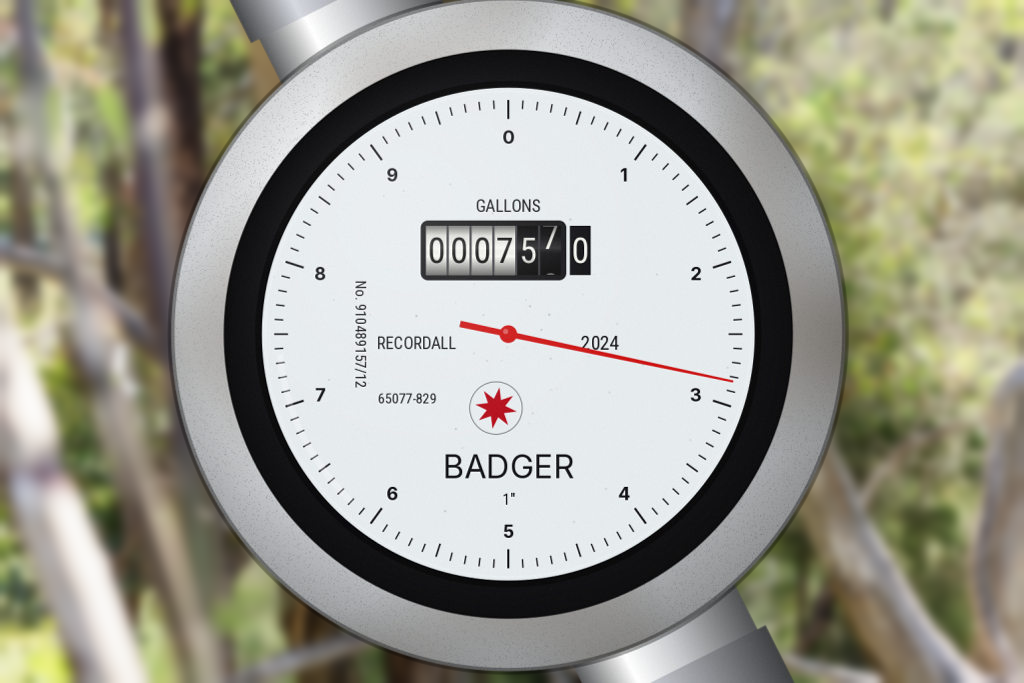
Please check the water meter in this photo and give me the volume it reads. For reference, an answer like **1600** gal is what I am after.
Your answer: **7572.8** gal
